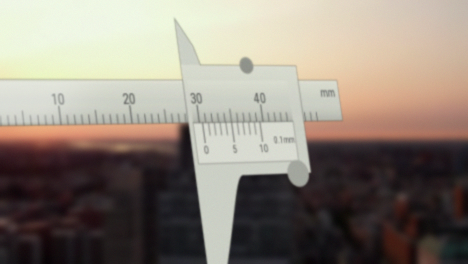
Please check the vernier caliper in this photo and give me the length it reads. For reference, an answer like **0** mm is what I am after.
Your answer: **30.5** mm
